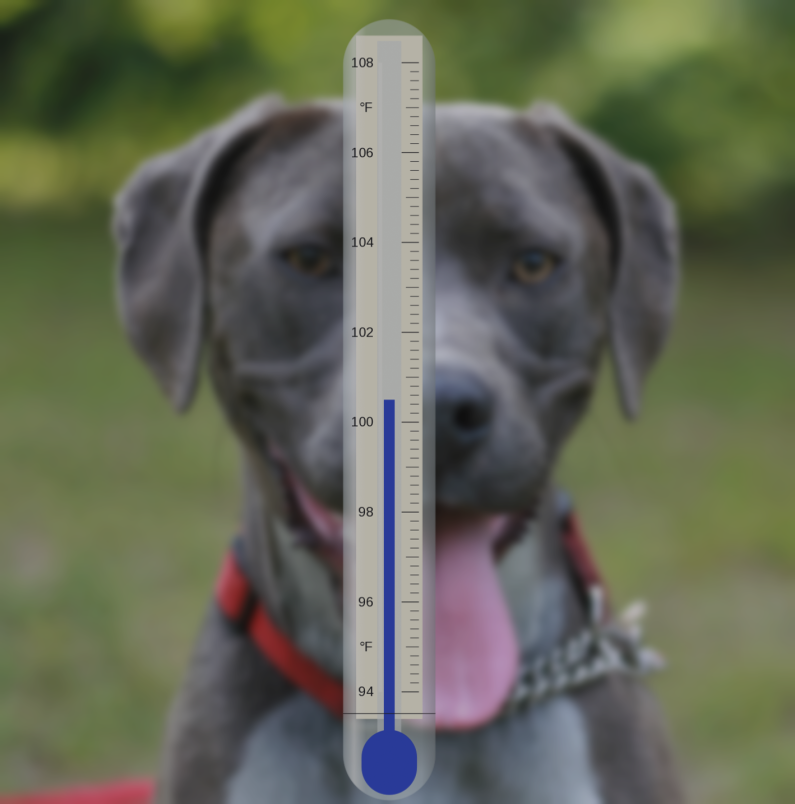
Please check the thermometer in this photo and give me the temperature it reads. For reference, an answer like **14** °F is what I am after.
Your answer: **100.5** °F
